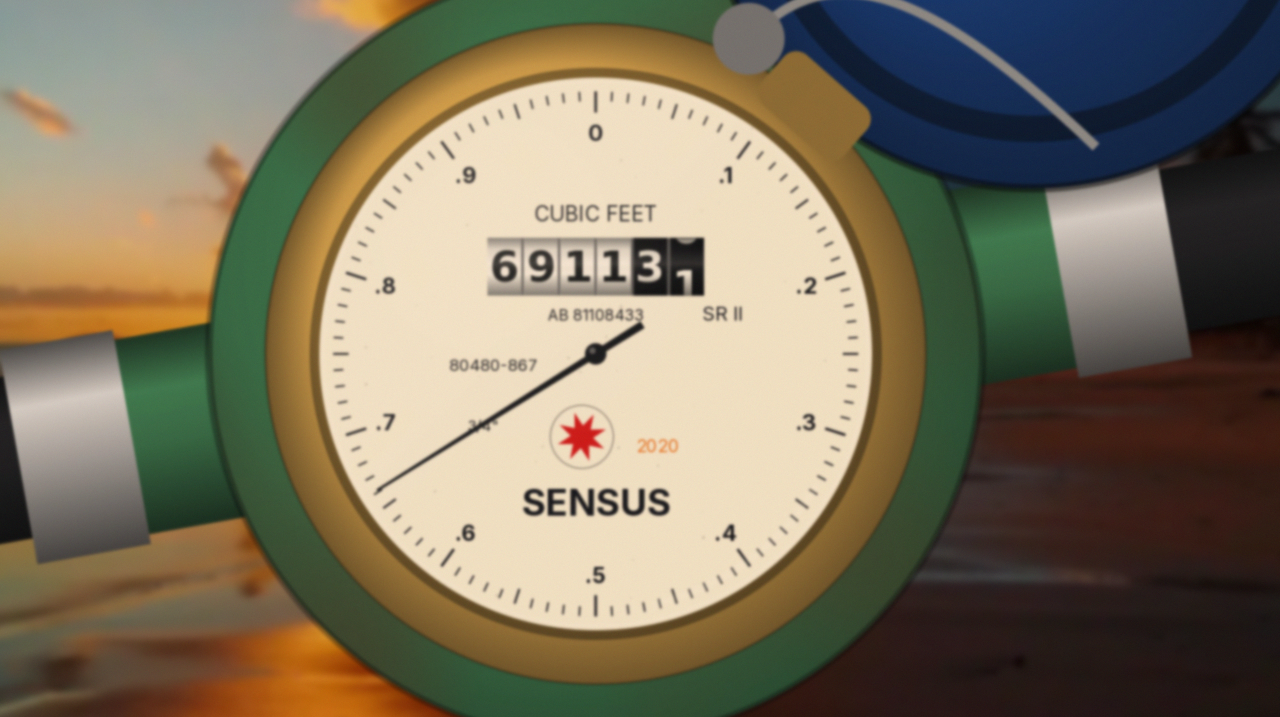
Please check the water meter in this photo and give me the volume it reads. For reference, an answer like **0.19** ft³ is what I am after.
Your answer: **691130.66** ft³
